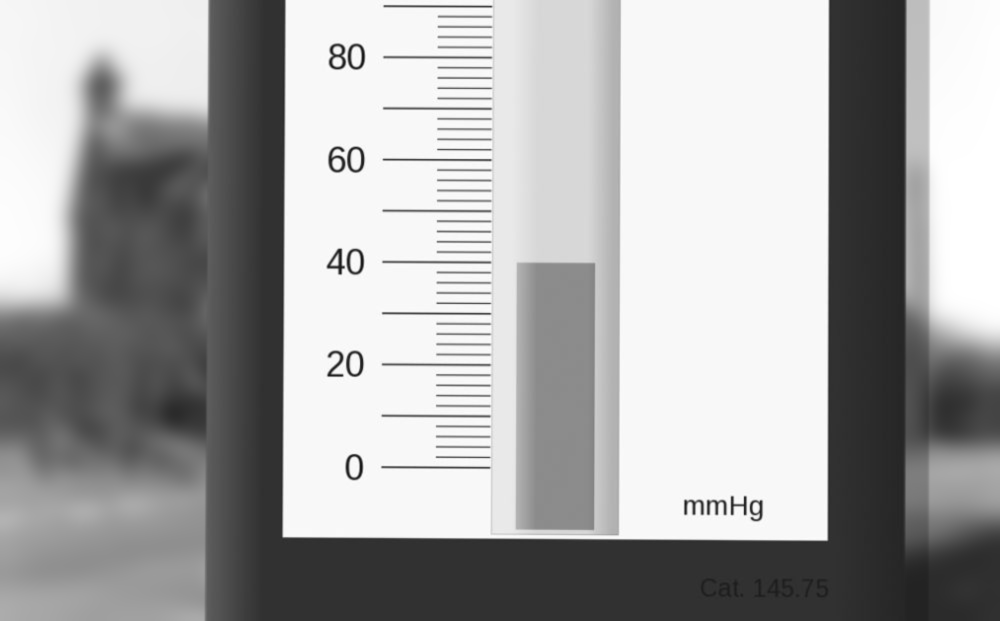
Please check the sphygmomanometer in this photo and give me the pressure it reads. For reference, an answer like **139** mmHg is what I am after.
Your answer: **40** mmHg
